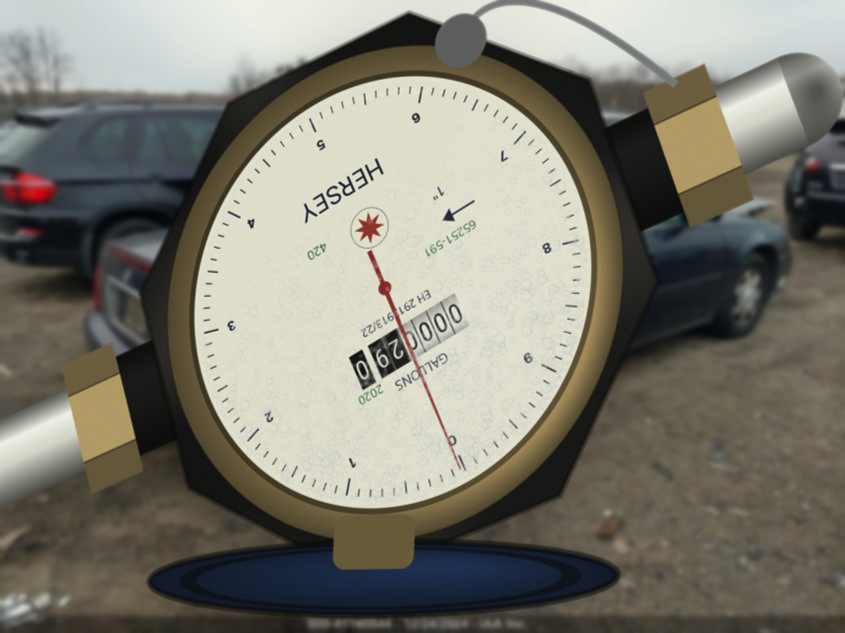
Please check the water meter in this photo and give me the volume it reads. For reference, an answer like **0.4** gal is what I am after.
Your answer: **290.0** gal
